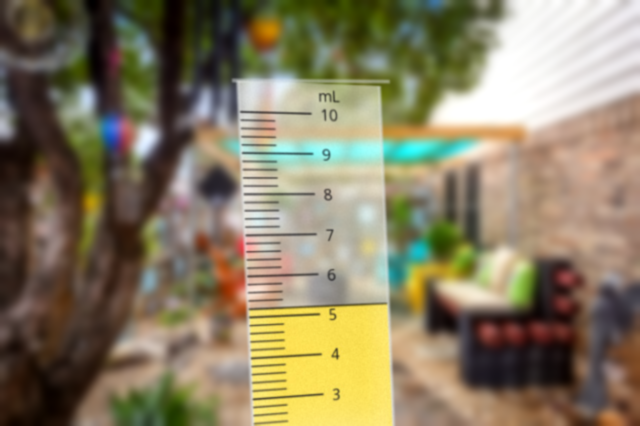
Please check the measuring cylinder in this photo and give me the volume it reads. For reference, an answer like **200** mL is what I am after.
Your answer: **5.2** mL
